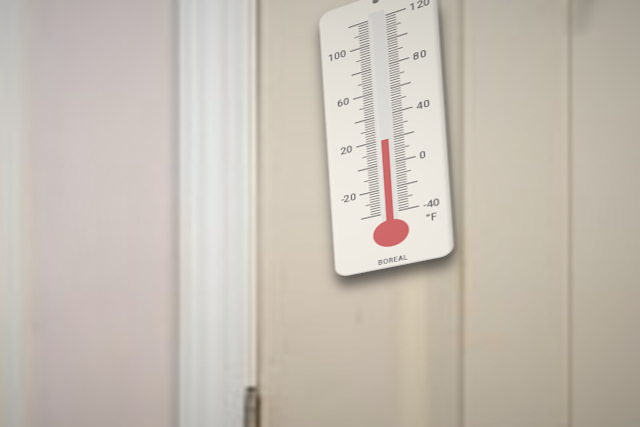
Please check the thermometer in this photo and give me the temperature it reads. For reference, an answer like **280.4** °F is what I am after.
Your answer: **20** °F
